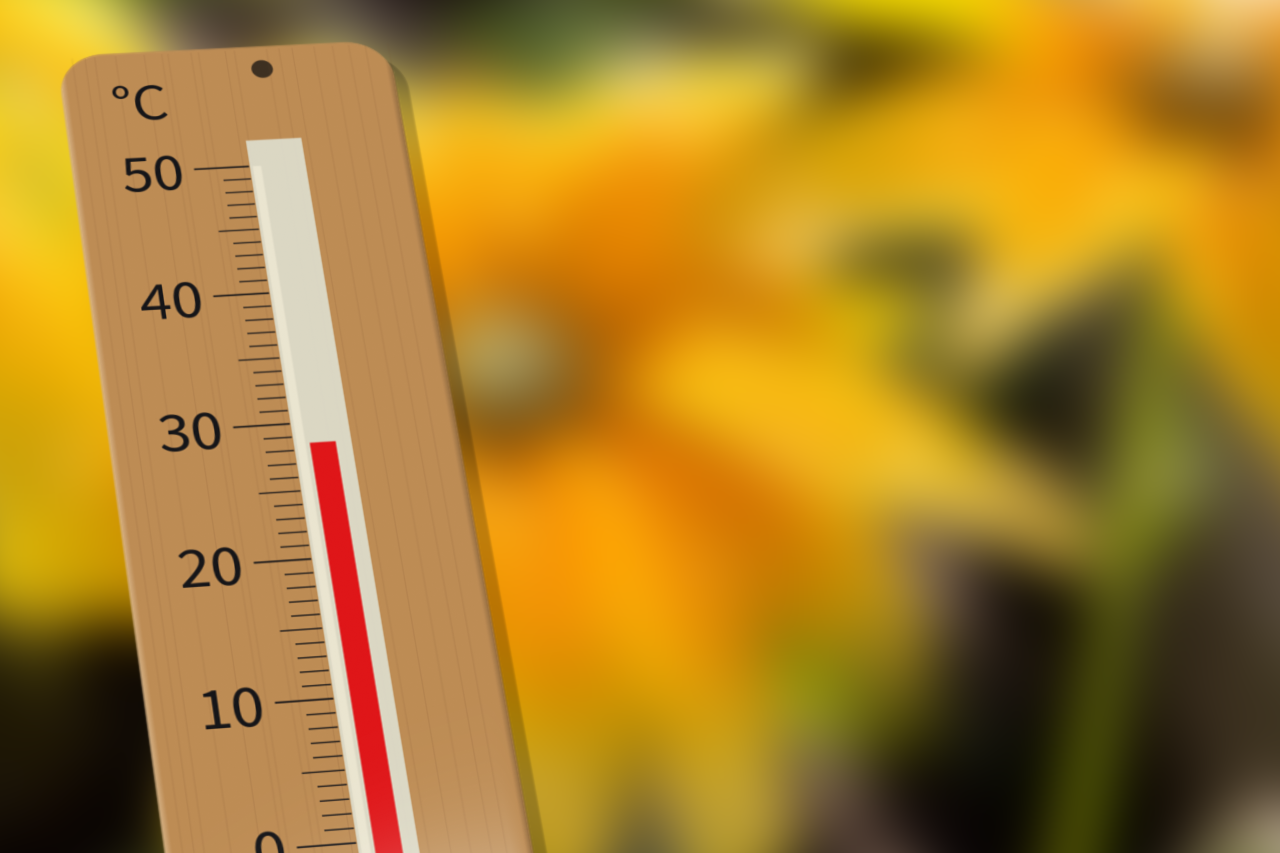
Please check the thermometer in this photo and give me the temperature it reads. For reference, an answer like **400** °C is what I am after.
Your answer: **28.5** °C
